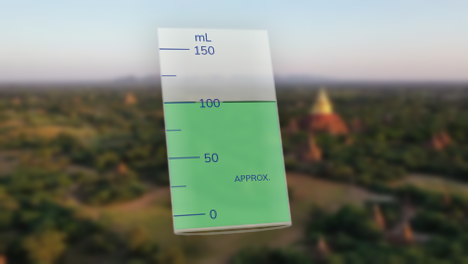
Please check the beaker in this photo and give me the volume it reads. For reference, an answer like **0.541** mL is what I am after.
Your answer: **100** mL
